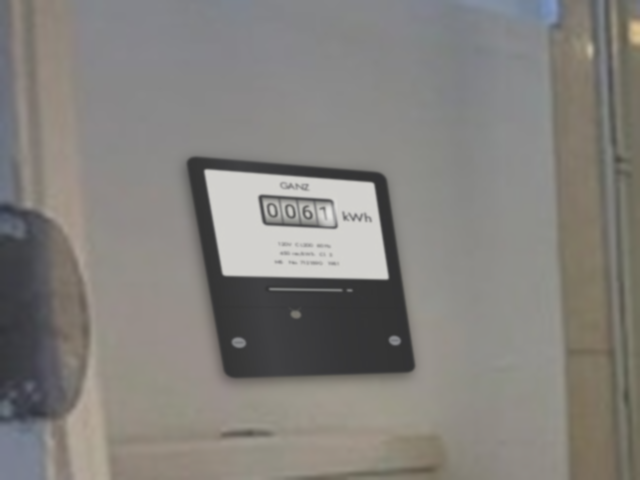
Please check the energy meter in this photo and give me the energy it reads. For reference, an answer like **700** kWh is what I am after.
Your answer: **61** kWh
